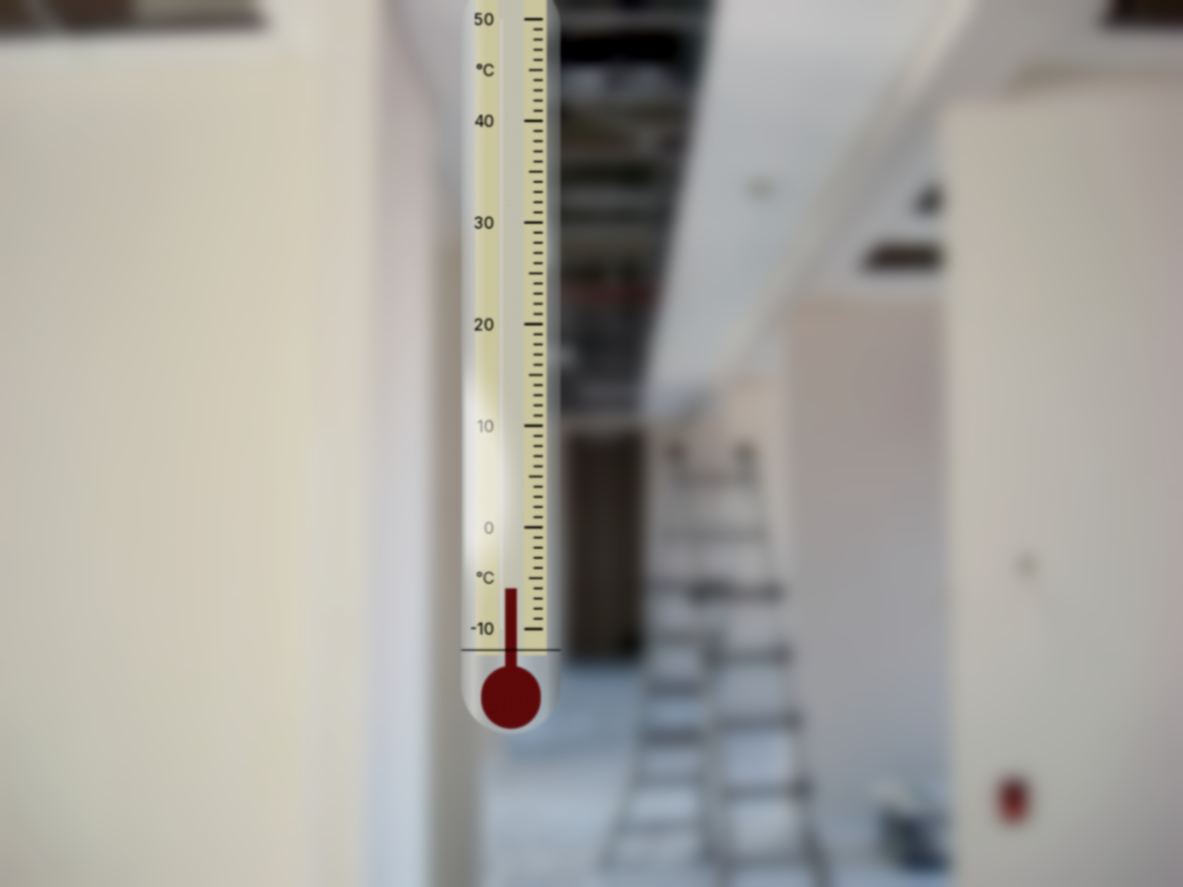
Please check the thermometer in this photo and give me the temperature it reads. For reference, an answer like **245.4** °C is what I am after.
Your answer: **-6** °C
